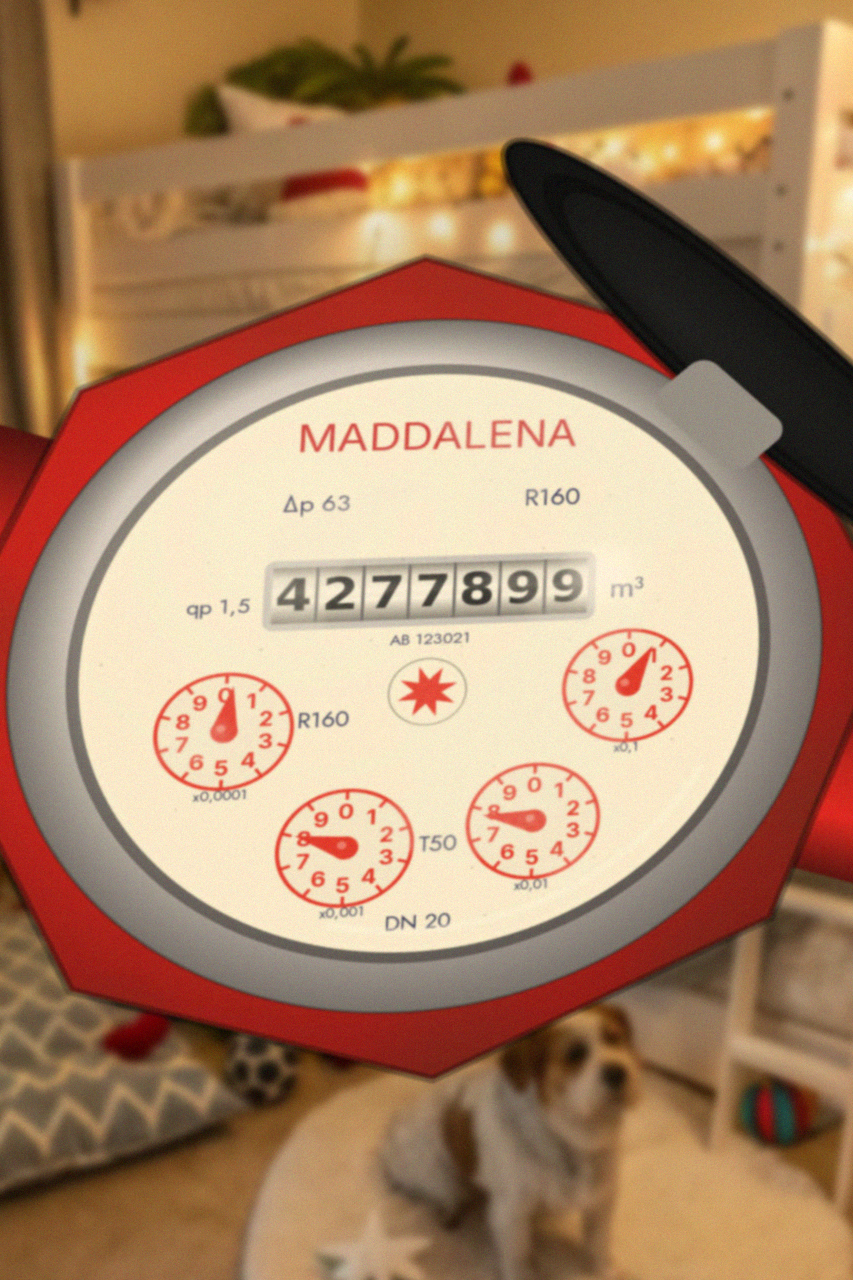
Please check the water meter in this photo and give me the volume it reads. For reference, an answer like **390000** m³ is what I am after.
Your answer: **4277899.0780** m³
